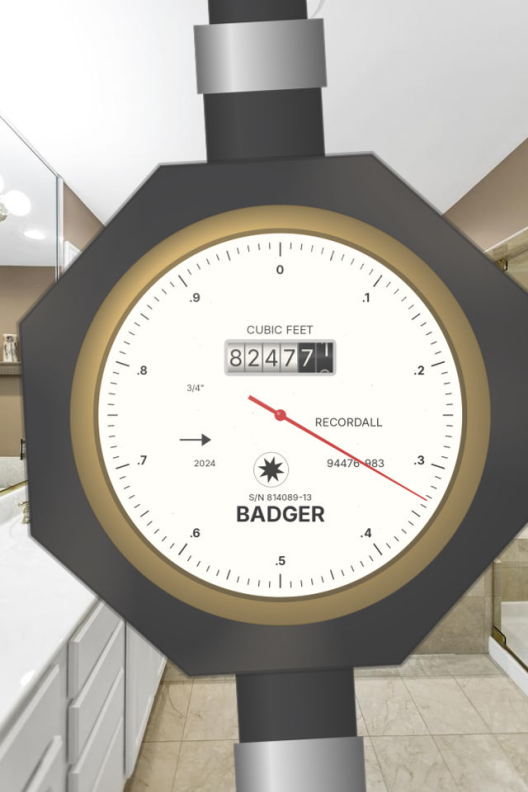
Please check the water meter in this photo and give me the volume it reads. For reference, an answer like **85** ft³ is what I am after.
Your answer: **824771.33** ft³
